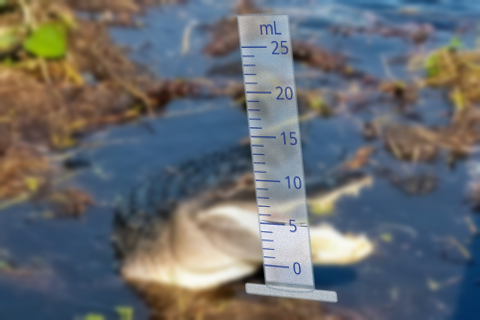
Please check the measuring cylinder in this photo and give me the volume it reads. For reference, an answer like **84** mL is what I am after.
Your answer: **5** mL
